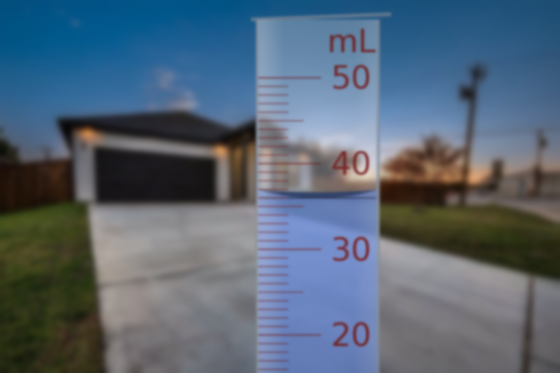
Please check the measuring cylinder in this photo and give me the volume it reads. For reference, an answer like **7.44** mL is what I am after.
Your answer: **36** mL
